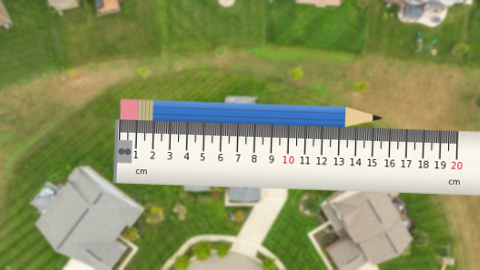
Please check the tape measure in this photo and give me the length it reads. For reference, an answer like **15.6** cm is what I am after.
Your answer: **15.5** cm
